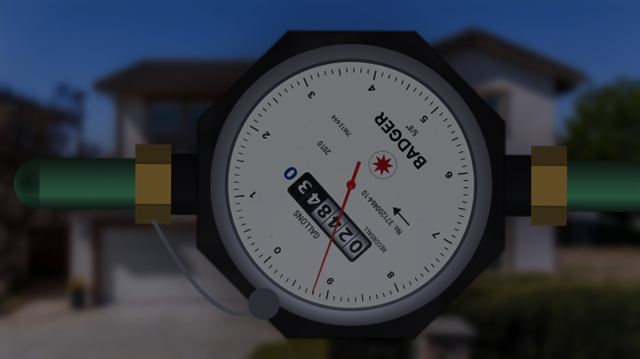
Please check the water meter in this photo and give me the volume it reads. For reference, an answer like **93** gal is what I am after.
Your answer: **248429.2** gal
